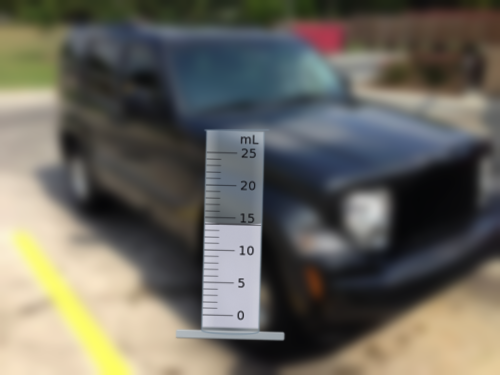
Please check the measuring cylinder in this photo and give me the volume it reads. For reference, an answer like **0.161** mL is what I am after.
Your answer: **14** mL
